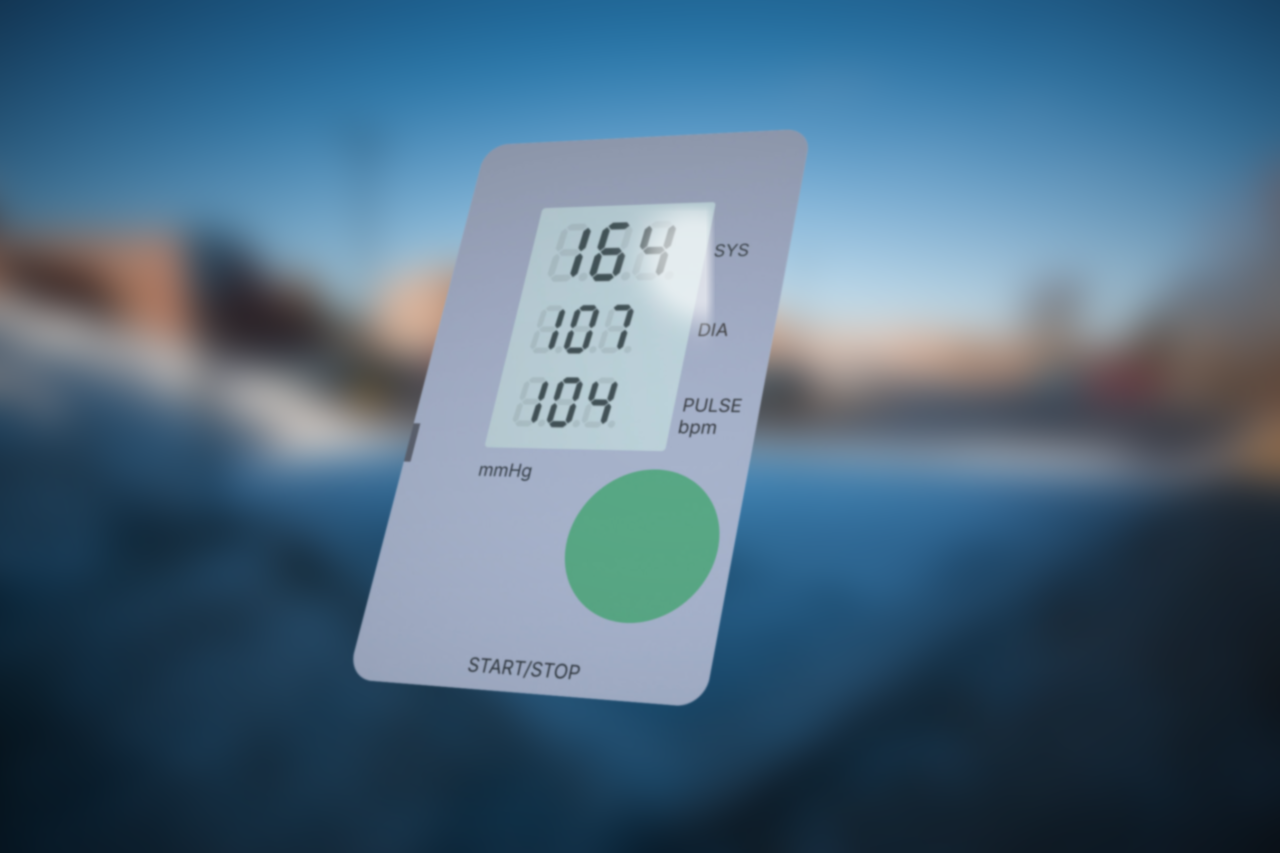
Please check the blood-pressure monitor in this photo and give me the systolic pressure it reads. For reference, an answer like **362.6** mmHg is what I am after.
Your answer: **164** mmHg
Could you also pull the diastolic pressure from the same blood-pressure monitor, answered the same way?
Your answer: **107** mmHg
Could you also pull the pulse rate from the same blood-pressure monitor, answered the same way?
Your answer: **104** bpm
